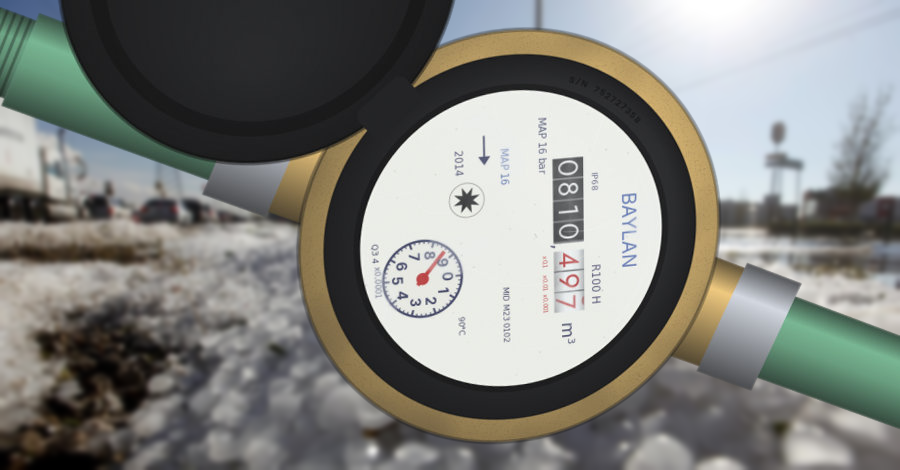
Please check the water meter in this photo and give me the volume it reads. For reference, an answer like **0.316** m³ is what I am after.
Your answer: **810.4968** m³
